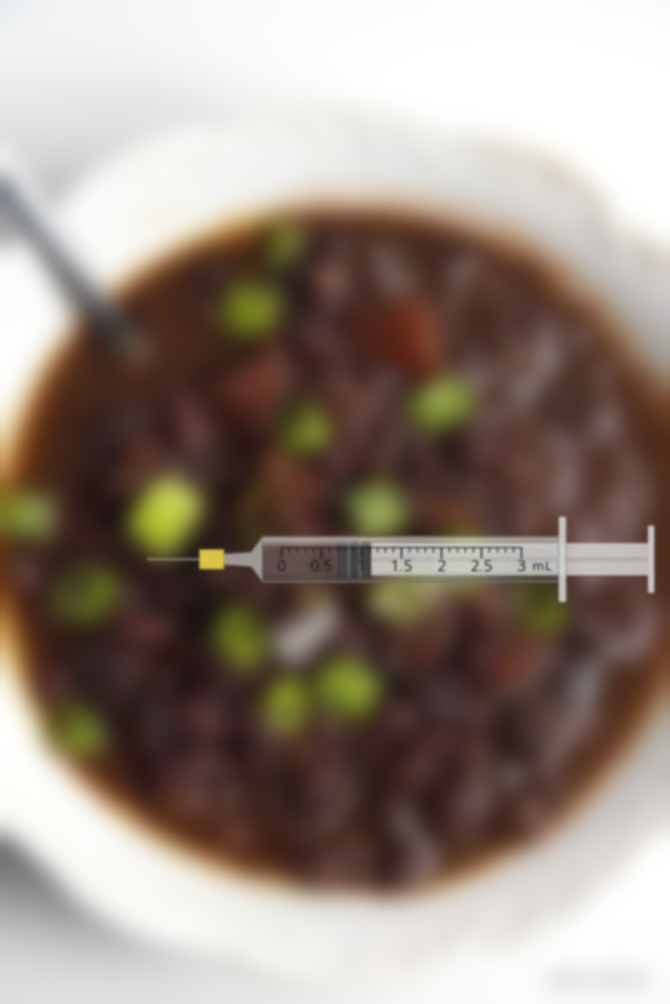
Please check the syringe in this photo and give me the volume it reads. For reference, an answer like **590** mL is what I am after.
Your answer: **0.7** mL
